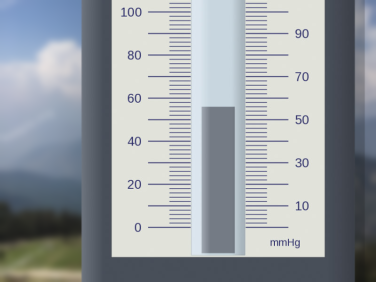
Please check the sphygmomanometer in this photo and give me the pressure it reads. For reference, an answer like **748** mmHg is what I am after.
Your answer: **56** mmHg
